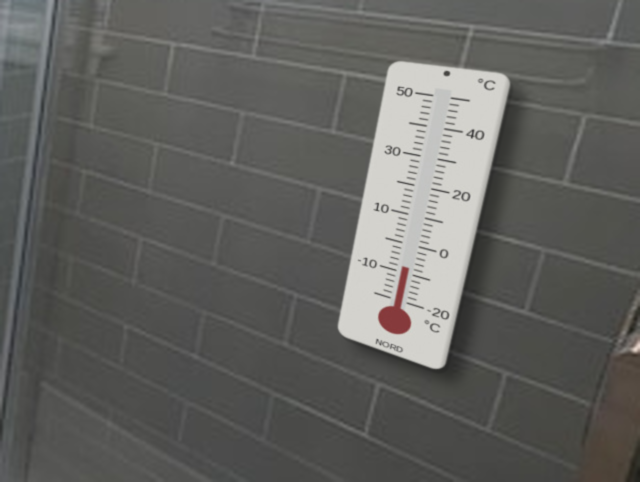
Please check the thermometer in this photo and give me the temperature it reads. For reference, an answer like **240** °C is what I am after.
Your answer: **-8** °C
